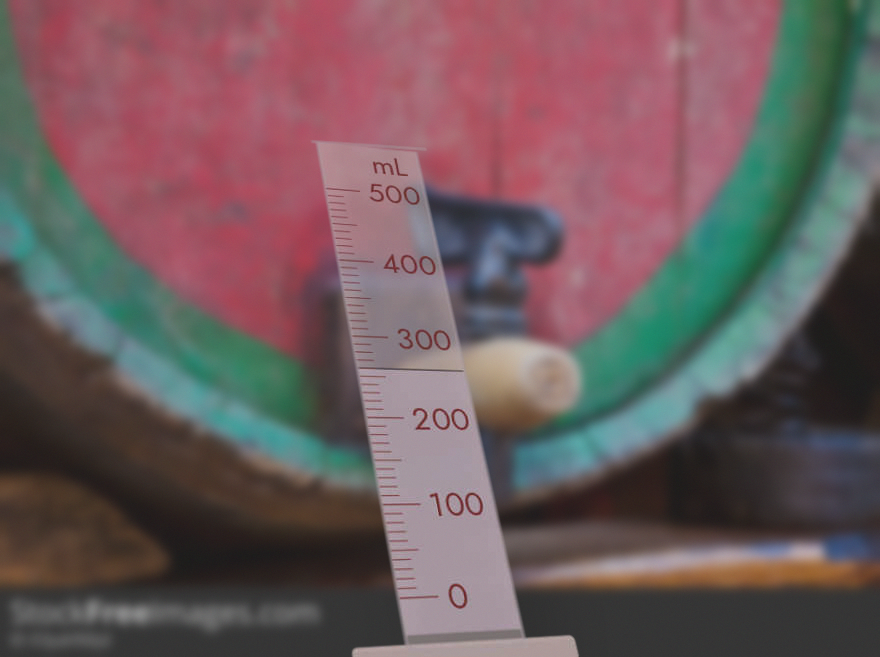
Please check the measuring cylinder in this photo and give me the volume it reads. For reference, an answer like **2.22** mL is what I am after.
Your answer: **260** mL
